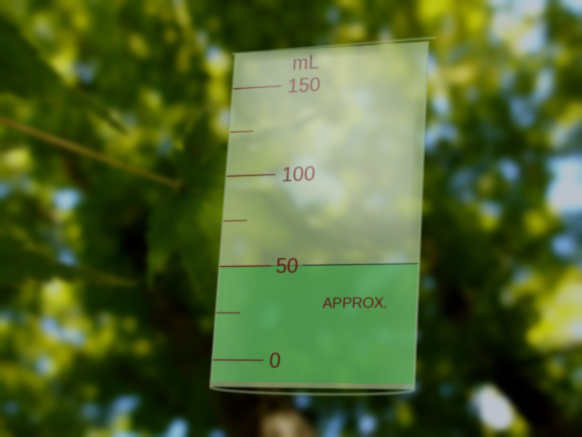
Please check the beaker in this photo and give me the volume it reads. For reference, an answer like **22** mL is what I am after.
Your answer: **50** mL
